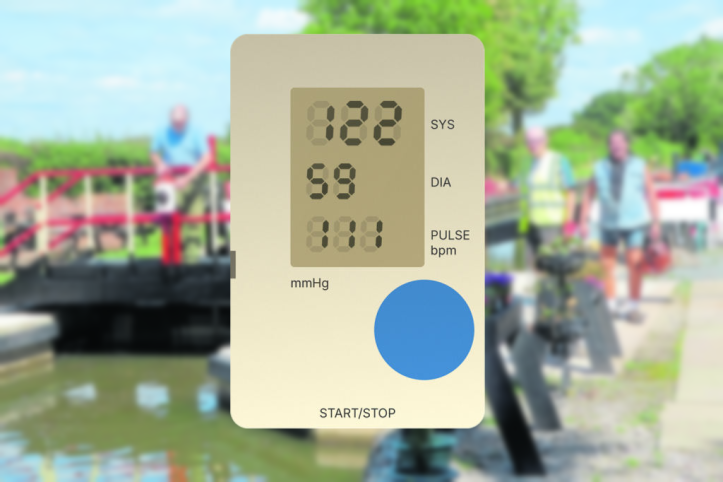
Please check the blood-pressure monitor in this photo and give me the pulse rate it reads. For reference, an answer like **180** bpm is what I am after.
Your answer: **111** bpm
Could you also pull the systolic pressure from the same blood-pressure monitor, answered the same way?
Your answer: **122** mmHg
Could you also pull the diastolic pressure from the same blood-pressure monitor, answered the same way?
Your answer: **59** mmHg
